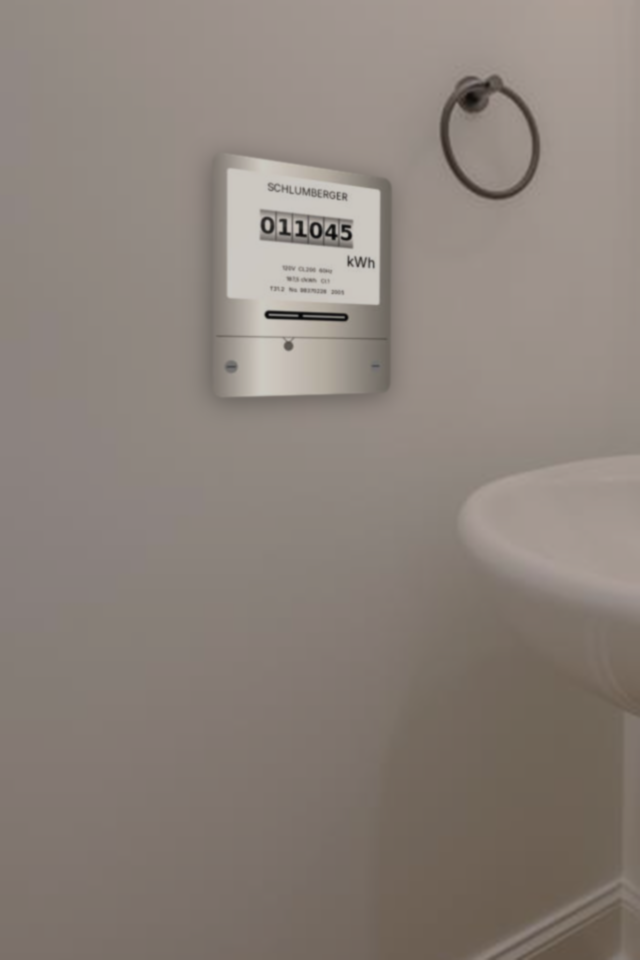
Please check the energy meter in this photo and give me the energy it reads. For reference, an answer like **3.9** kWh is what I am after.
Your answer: **11045** kWh
